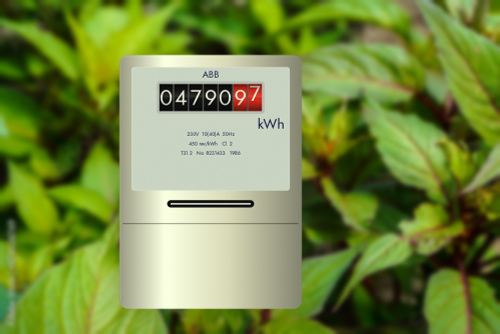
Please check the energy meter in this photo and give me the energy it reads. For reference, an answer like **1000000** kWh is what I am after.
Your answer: **4790.97** kWh
